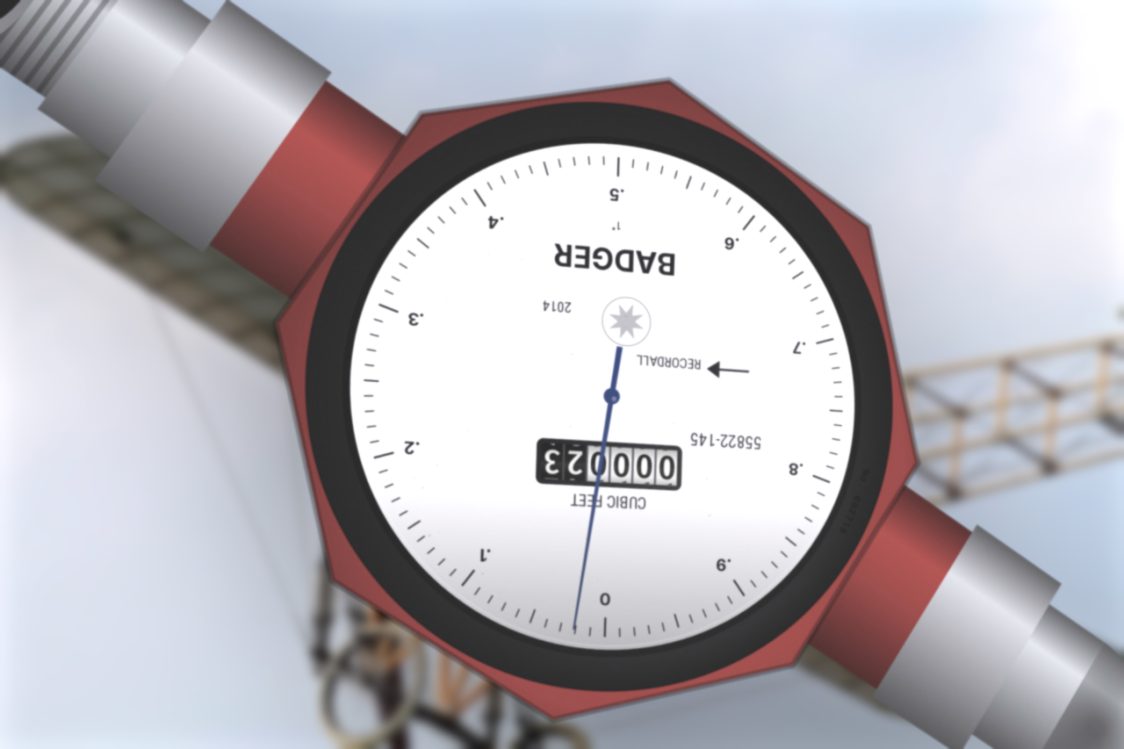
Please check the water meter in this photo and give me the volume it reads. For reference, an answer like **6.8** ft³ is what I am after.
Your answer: **23.02** ft³
